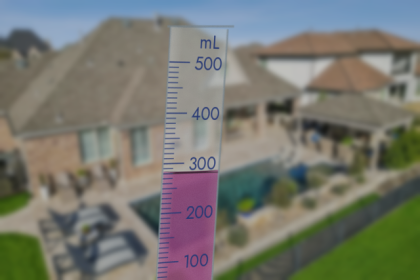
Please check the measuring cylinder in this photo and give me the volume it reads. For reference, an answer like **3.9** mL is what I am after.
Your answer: **280** mL
